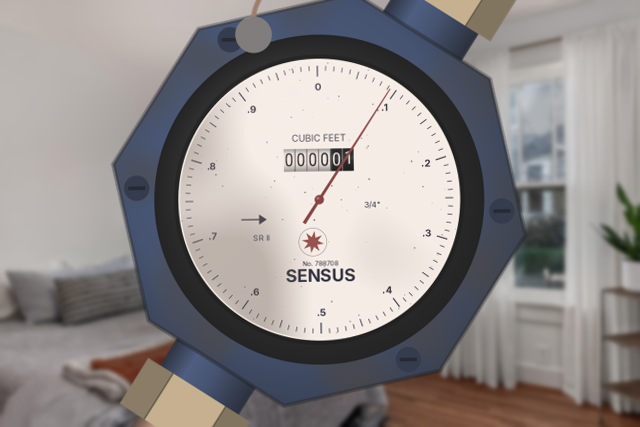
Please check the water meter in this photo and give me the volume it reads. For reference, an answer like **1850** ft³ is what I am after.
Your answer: **1.09** ft³
